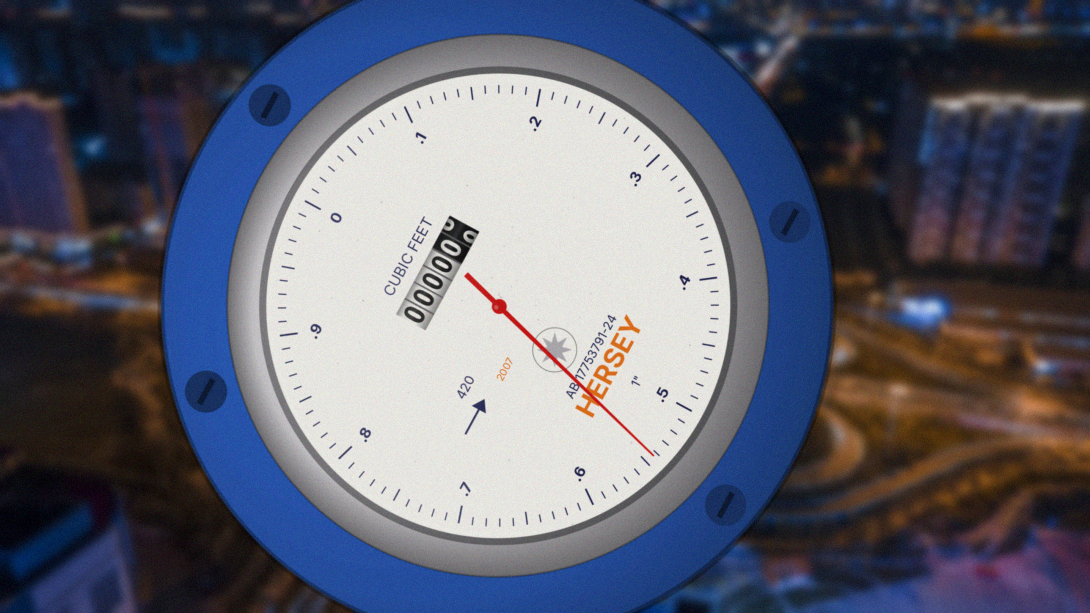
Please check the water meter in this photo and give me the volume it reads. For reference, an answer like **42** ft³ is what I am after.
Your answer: **8.54** ft³
